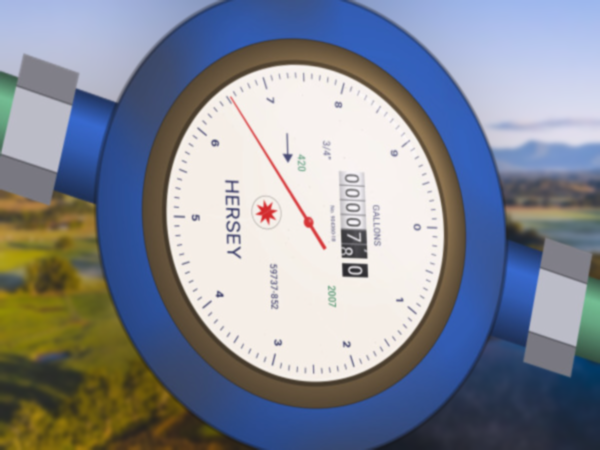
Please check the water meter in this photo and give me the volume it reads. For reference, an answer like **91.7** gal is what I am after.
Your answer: **776.5** gal
